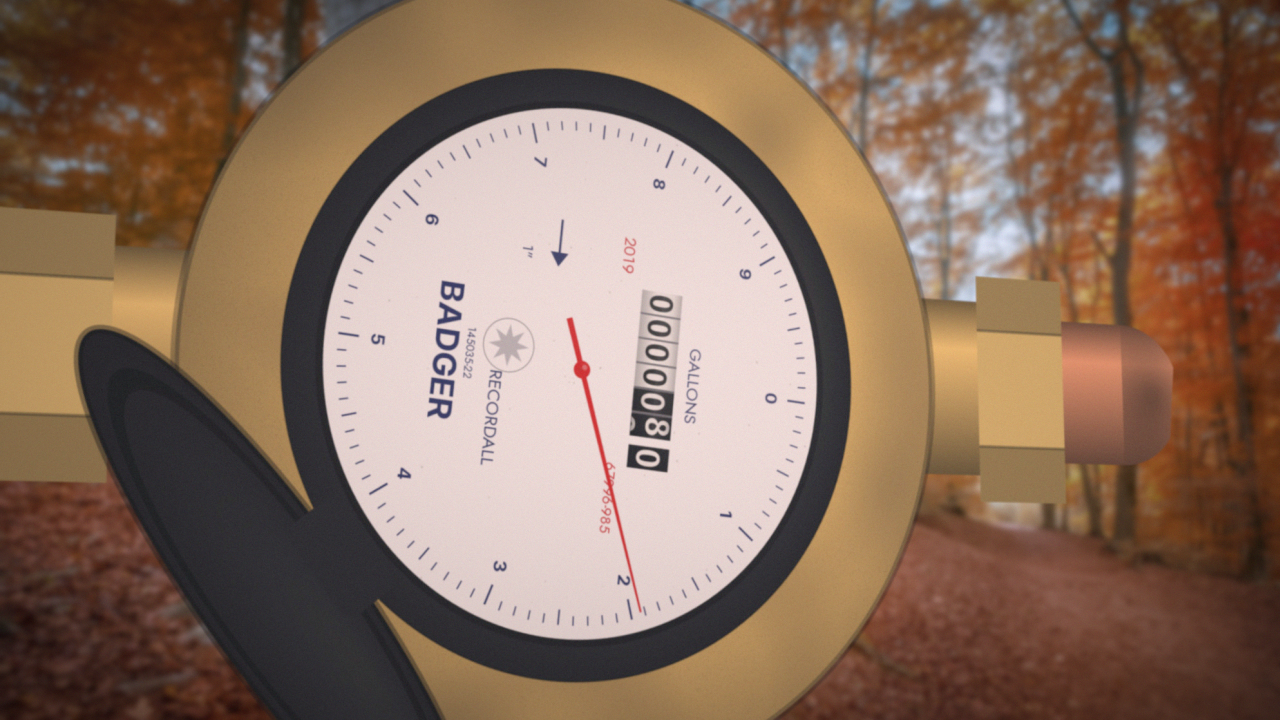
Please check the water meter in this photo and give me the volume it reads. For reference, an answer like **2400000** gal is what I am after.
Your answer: **81.9** gal
